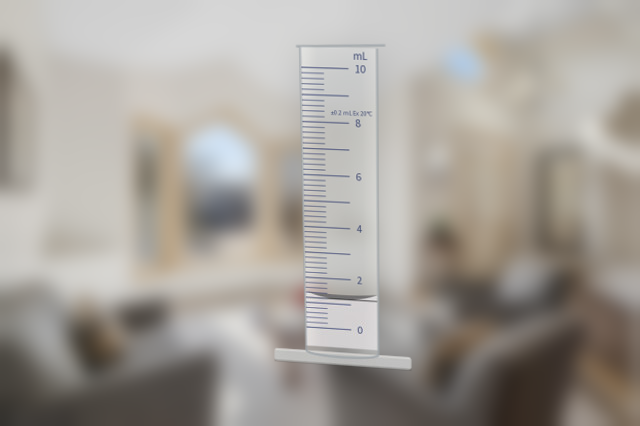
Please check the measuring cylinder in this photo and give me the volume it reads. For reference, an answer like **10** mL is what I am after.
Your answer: **1.2** mL
